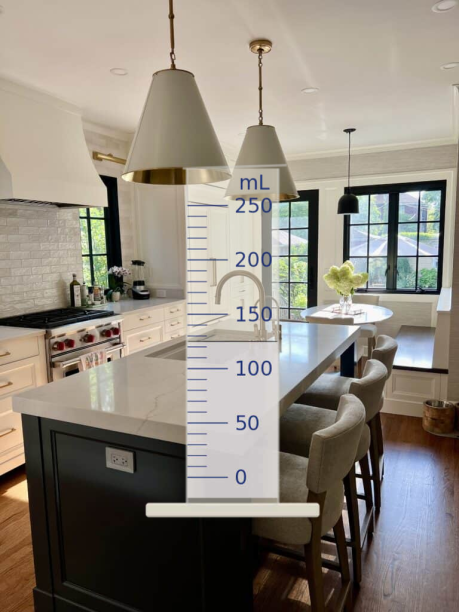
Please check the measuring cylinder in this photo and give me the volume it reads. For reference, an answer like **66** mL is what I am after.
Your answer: **125** mL
